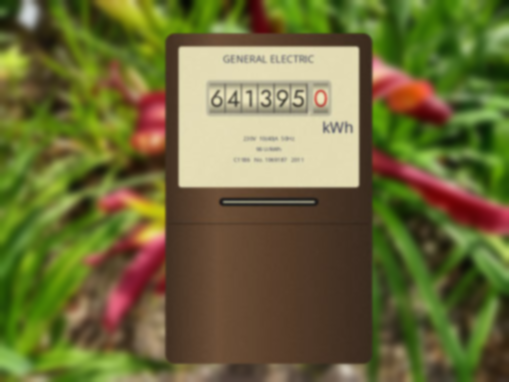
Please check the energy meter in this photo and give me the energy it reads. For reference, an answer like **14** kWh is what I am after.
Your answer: **641395.0** kWh
